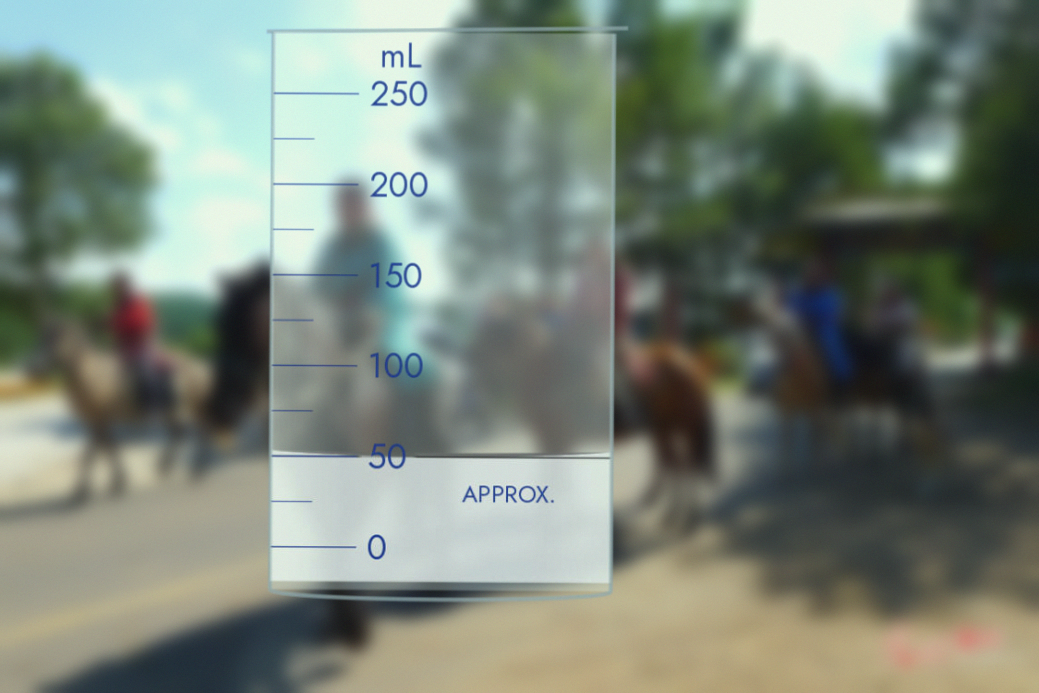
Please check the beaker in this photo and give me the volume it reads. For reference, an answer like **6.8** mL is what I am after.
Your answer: **50** mL
